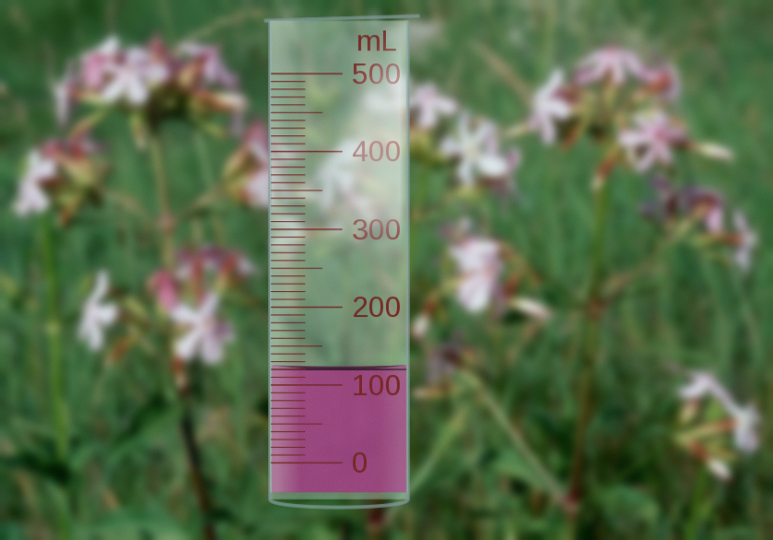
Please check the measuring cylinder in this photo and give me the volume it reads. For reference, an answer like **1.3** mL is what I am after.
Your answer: **120** mL
